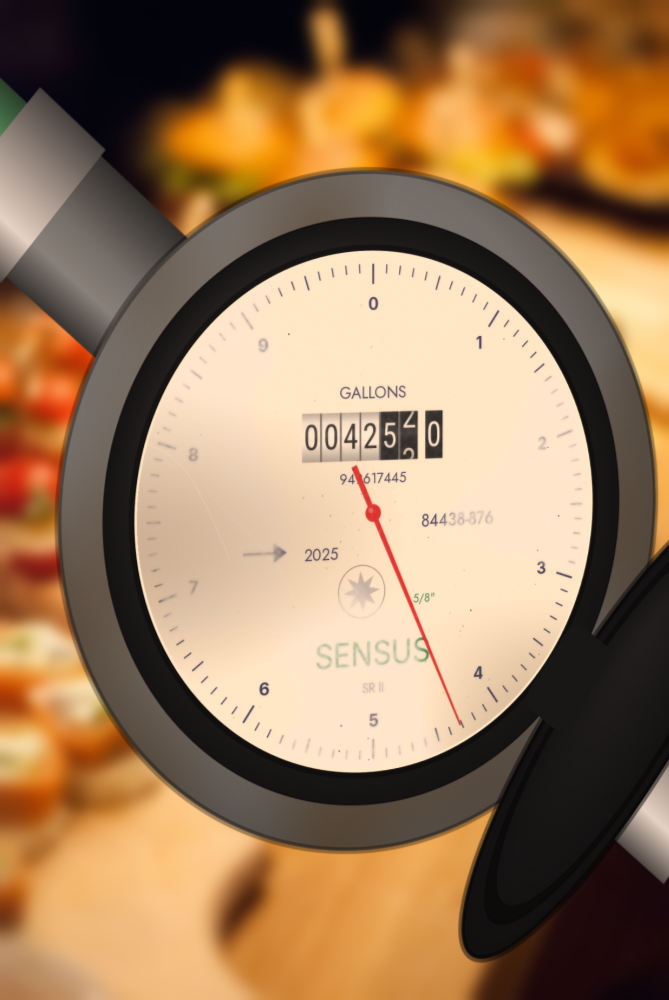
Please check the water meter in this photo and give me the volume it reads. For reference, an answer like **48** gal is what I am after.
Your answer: **42524.3** gal
